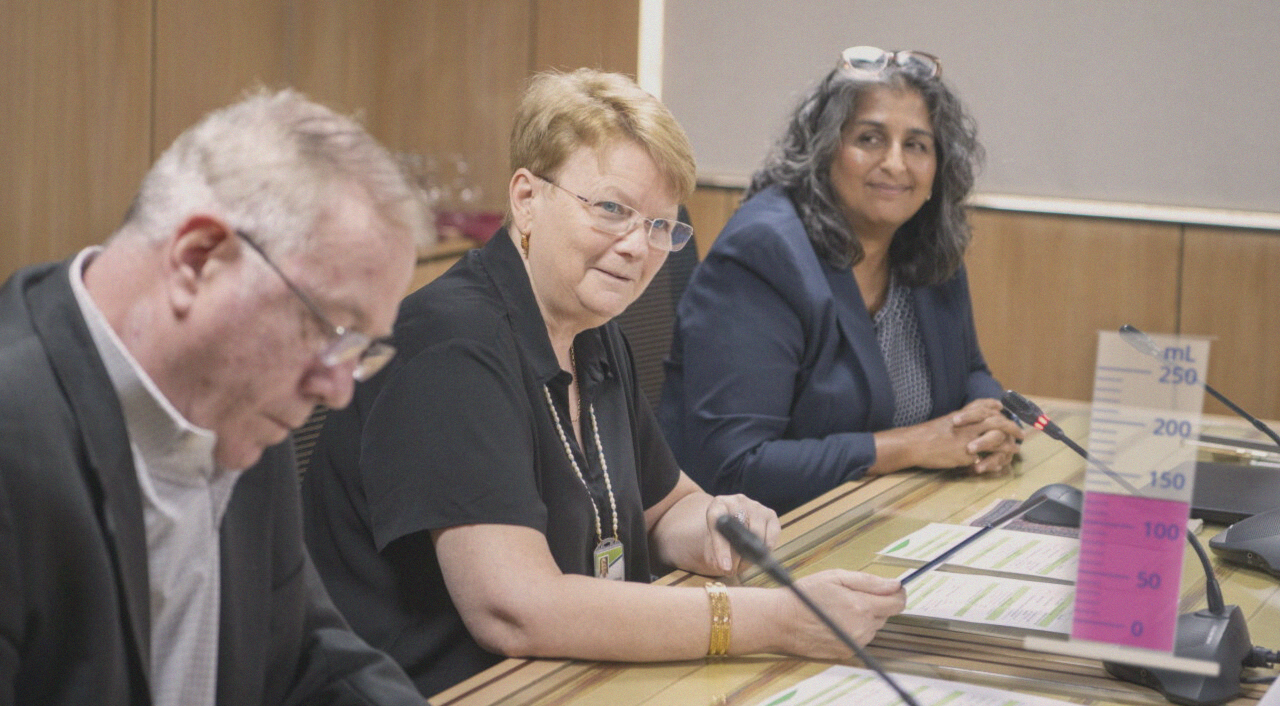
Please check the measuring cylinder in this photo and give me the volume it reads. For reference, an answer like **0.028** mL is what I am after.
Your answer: **130** mL
